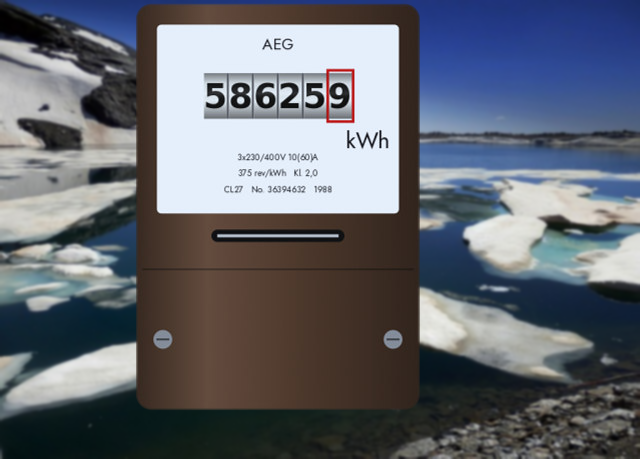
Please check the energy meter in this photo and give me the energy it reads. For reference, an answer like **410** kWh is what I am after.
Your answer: **58625.9** kWh
